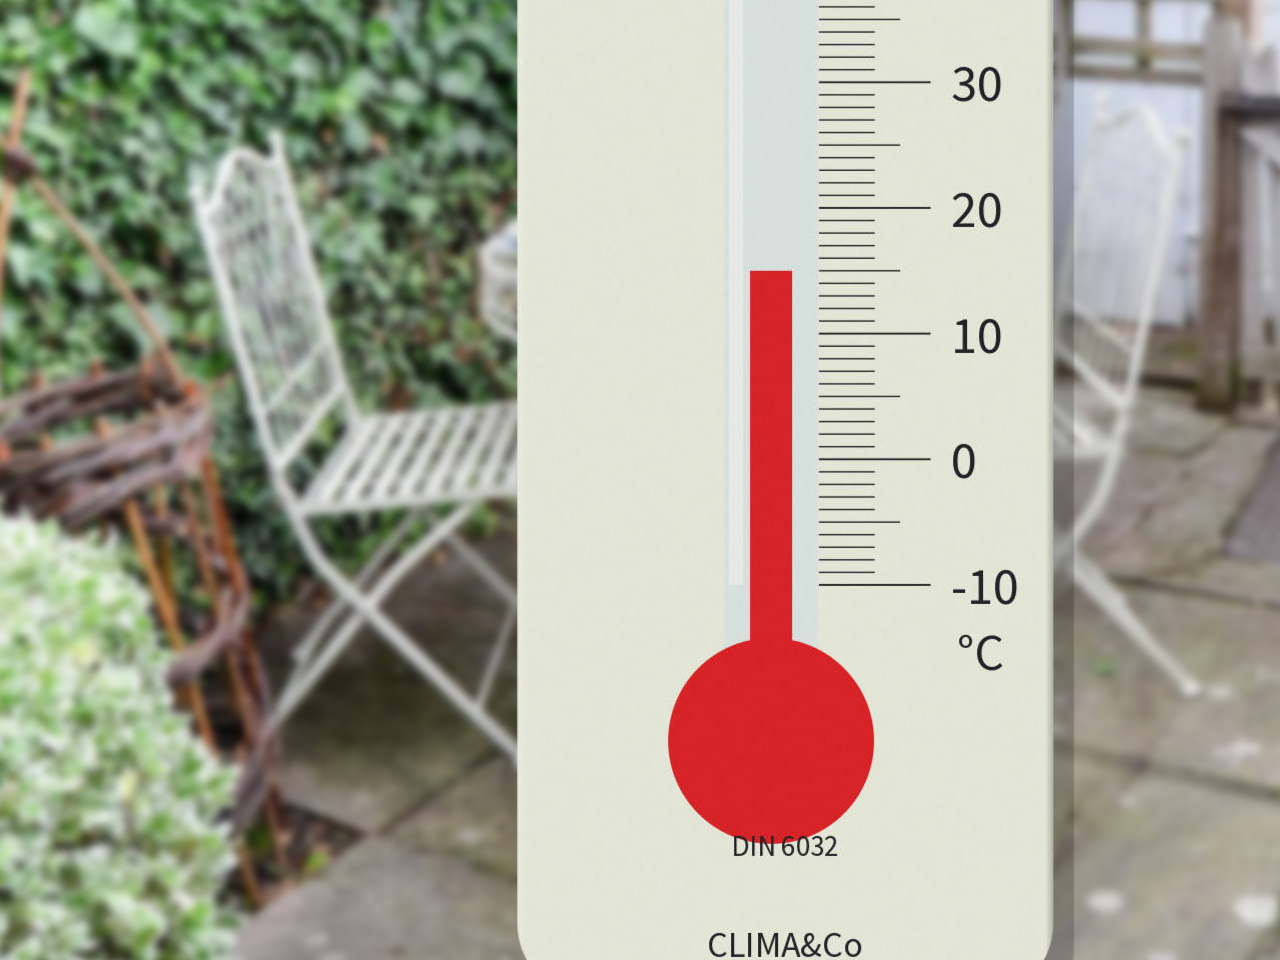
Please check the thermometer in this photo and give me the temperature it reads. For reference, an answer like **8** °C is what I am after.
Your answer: **15** °C
